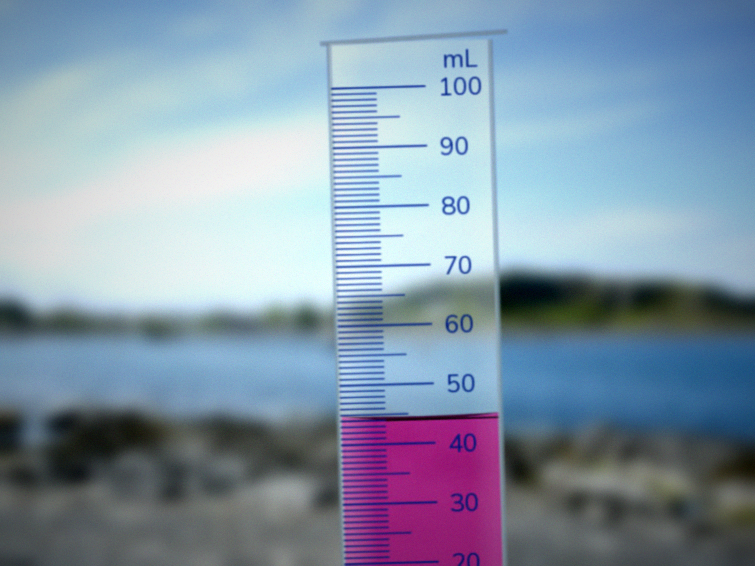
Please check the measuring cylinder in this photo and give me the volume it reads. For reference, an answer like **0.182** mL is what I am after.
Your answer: **44** mL
